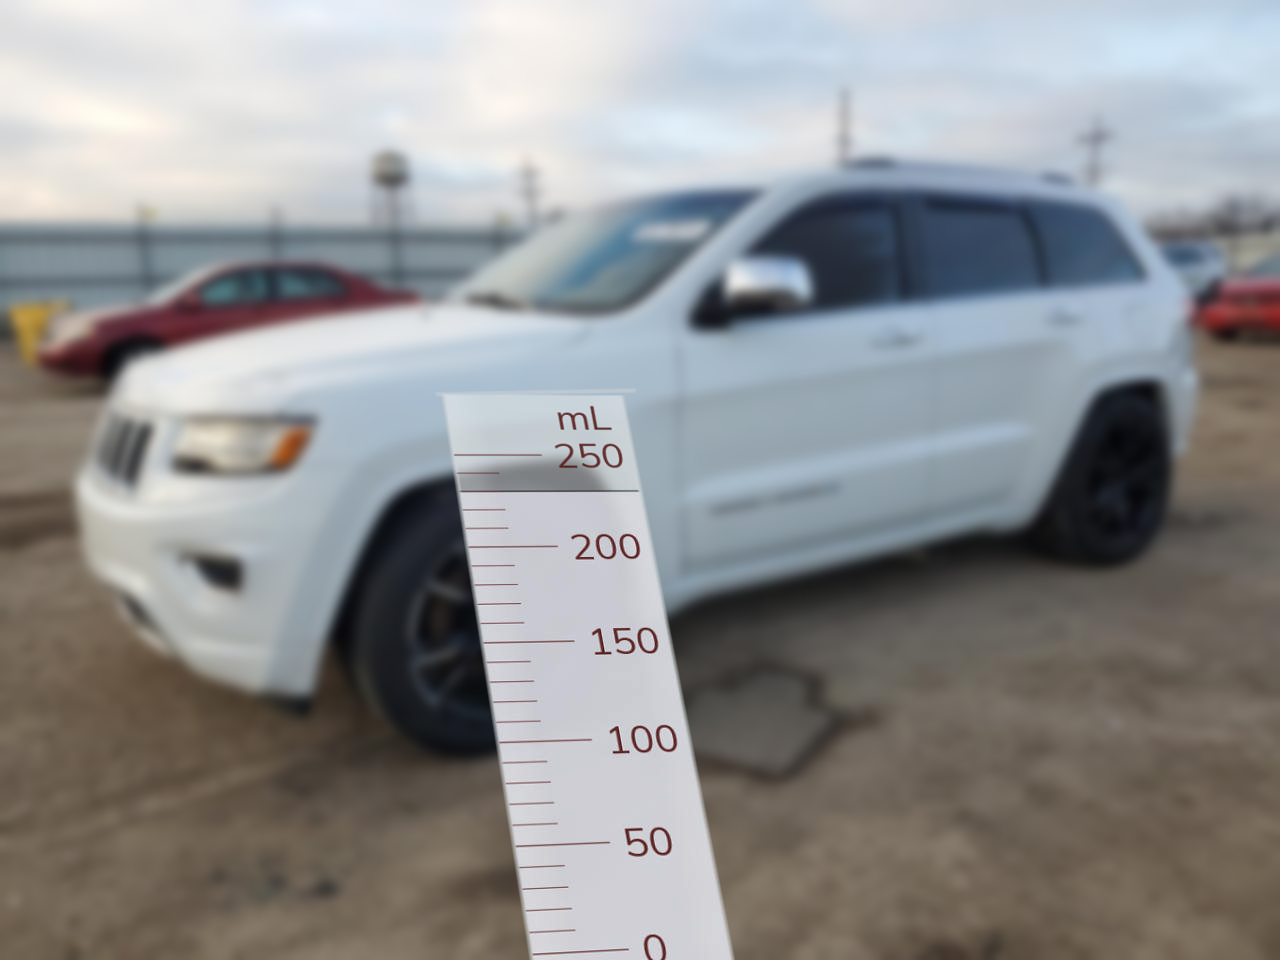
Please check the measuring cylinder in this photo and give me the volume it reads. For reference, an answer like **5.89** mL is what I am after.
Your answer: **230** mL
